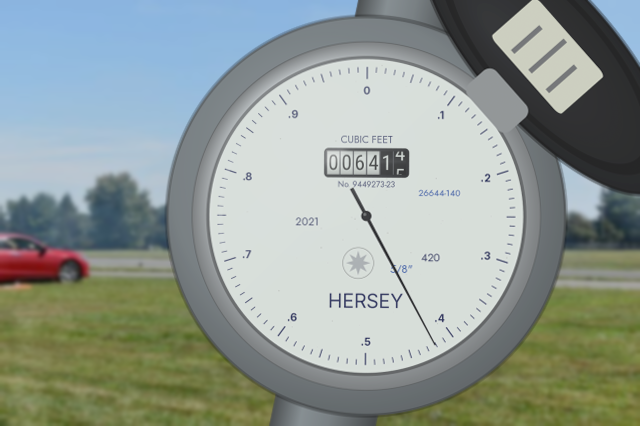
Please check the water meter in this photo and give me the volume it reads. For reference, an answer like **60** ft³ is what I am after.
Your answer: **6414.42** ft³
